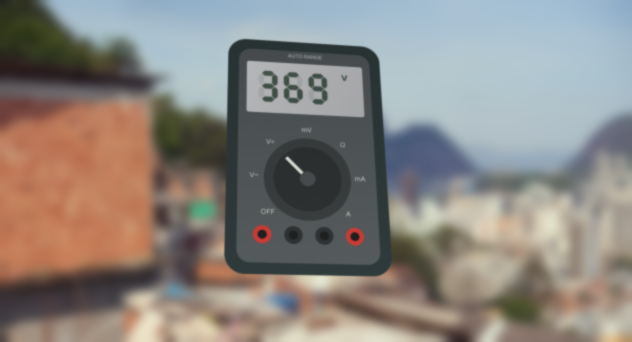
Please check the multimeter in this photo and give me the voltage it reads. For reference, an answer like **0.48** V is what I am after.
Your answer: **369** V
